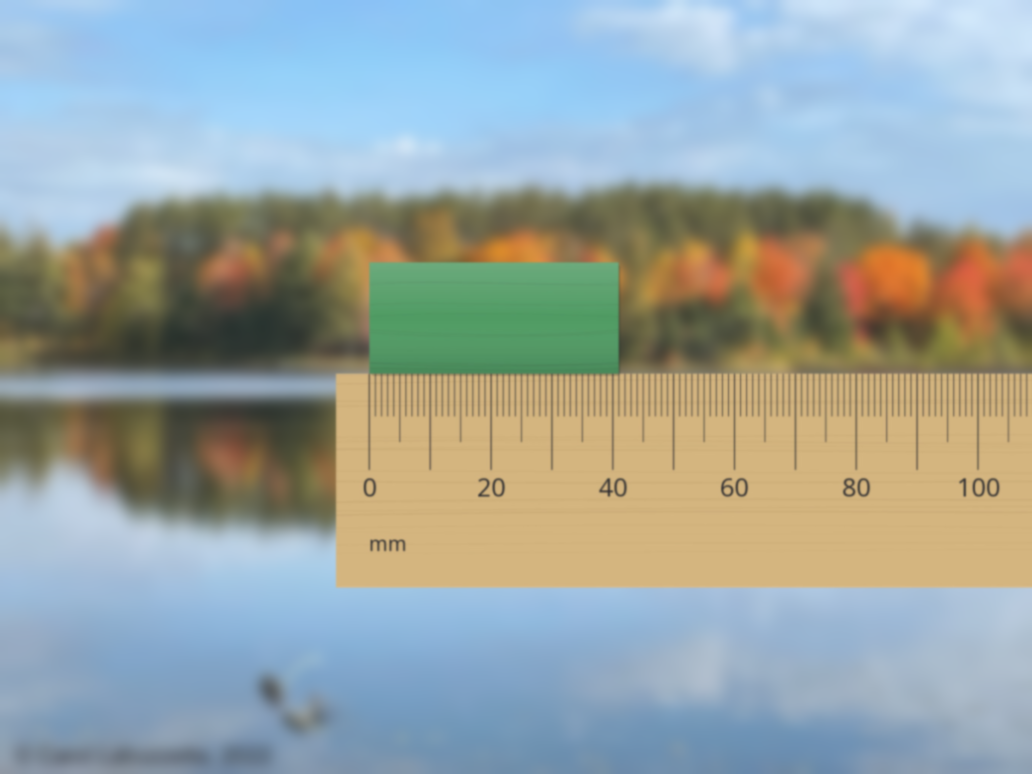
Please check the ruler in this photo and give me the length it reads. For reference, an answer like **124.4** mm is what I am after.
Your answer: **41** mm
